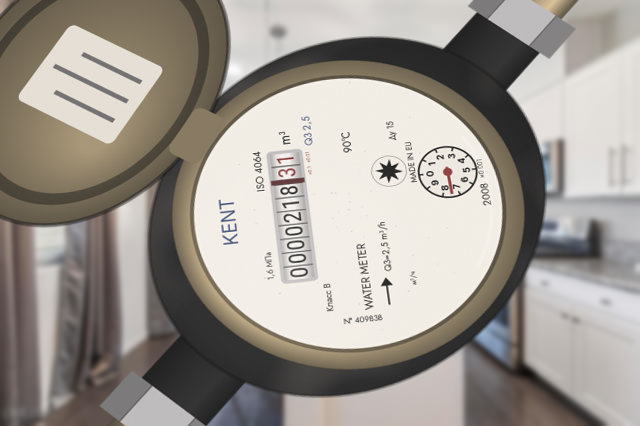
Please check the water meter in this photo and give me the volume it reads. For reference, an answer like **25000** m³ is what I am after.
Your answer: **218.317** m³
